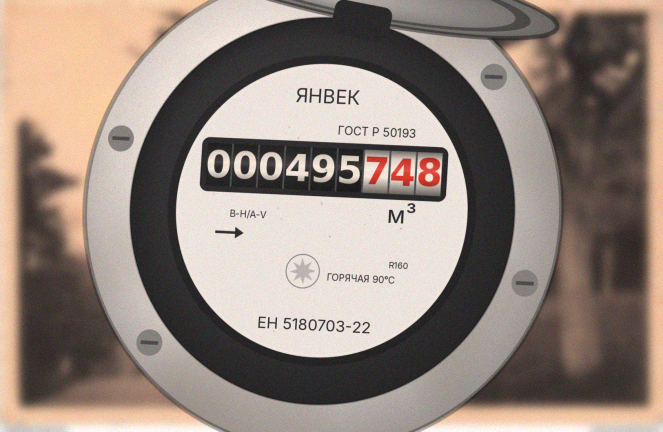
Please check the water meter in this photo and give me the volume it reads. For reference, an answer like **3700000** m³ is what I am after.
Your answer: **495.748** m³
